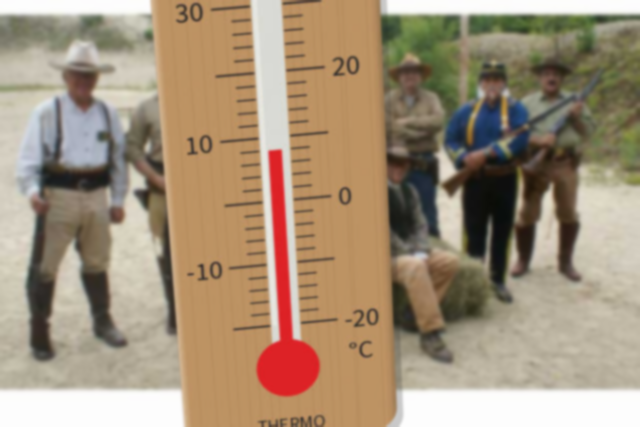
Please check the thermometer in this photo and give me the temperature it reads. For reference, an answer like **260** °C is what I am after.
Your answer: **8** °C
